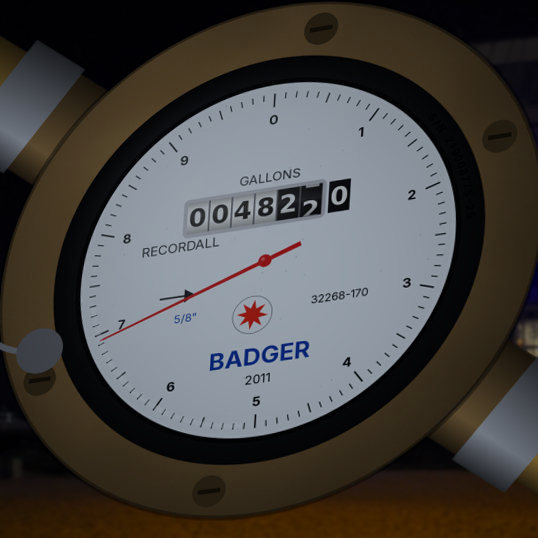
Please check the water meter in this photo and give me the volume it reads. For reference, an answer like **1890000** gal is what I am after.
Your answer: **48216.9** gal
